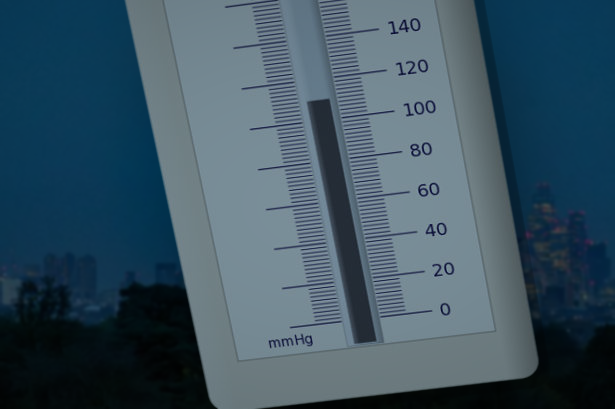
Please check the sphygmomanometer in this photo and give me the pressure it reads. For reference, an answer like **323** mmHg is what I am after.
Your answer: **110** mmHg
